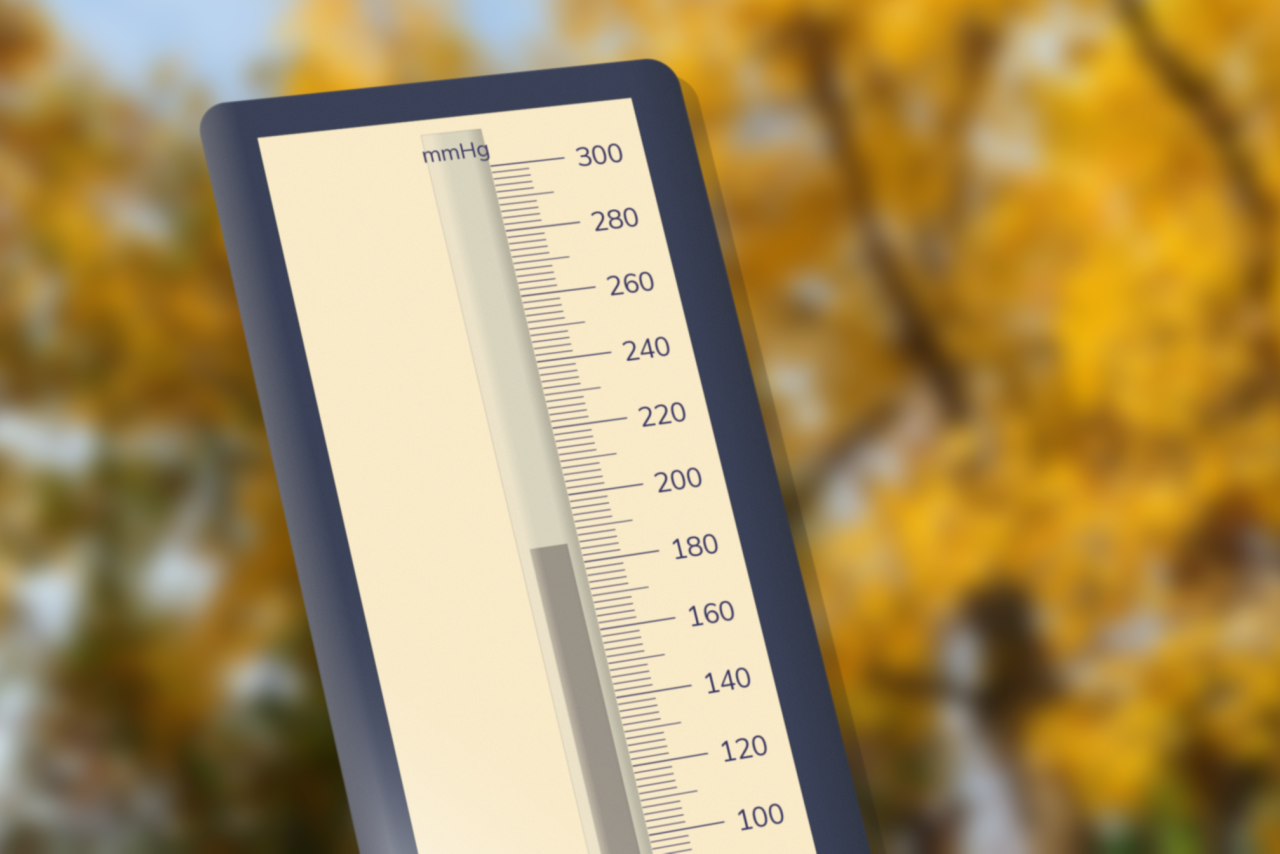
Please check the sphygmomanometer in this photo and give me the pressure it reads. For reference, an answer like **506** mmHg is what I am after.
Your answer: **186** mmHg
